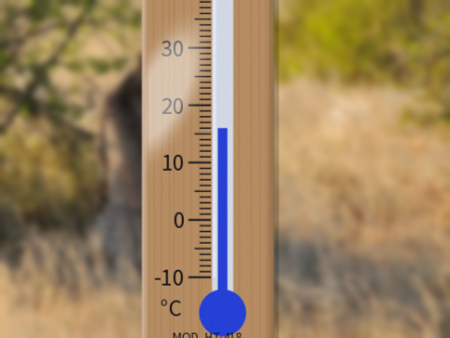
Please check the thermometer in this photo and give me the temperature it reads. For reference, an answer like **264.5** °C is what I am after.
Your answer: **16** °C
